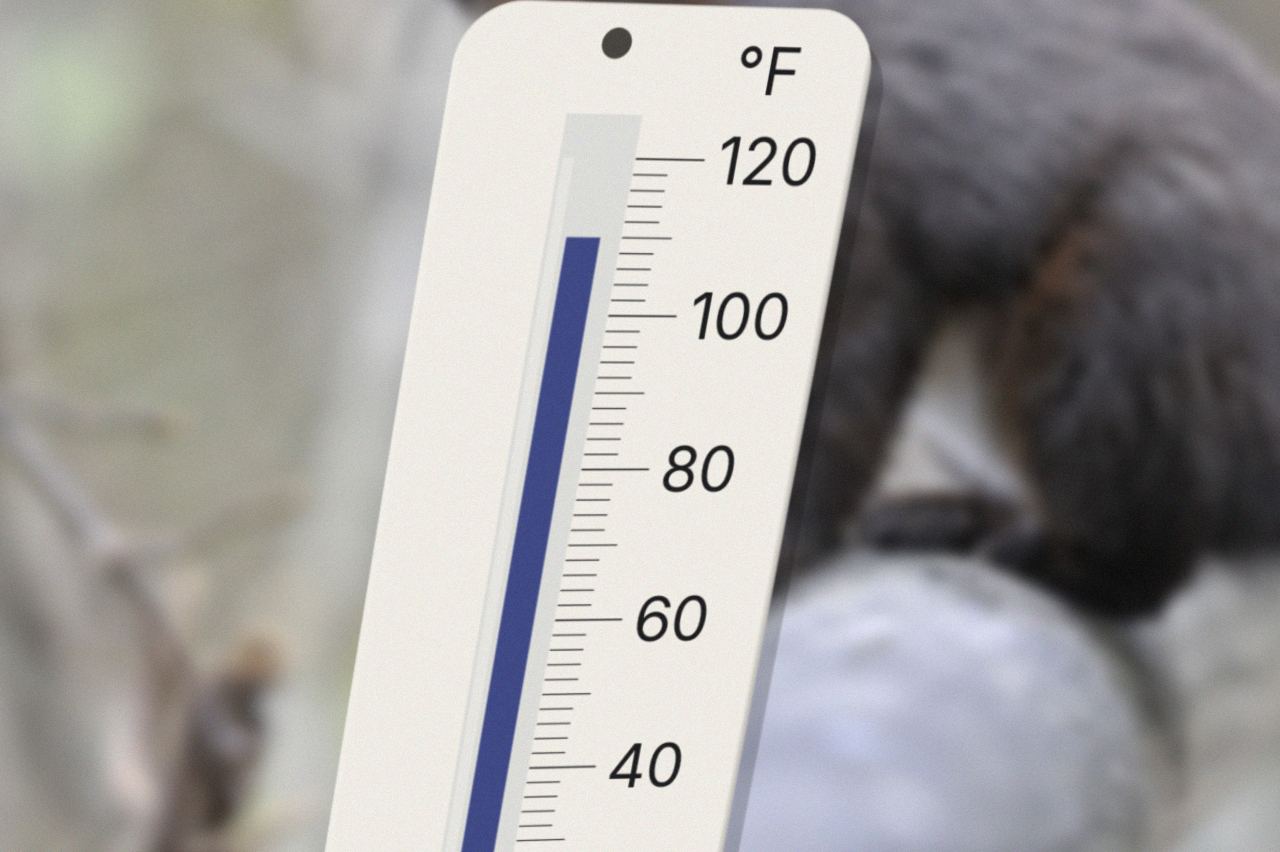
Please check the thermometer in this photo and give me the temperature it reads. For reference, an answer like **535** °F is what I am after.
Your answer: **110** °F
